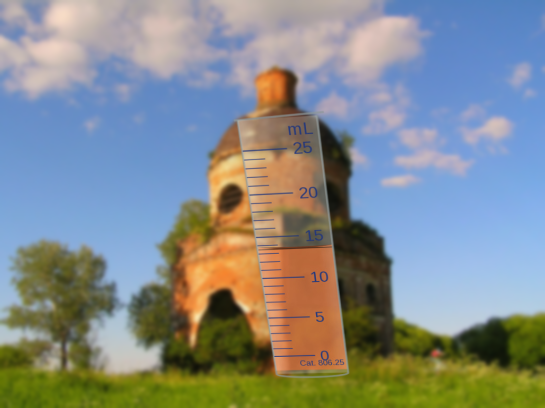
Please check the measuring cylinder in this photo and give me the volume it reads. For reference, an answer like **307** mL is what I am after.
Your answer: **13.5** mL
